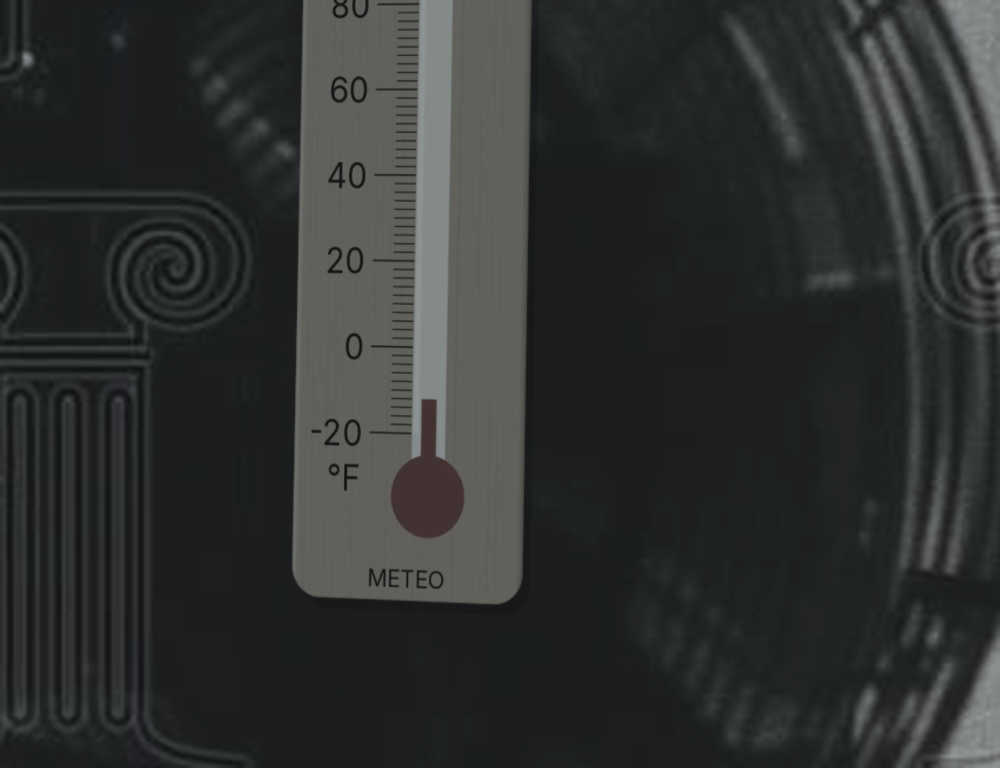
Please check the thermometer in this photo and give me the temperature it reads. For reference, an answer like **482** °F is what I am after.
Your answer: **-12** °F
